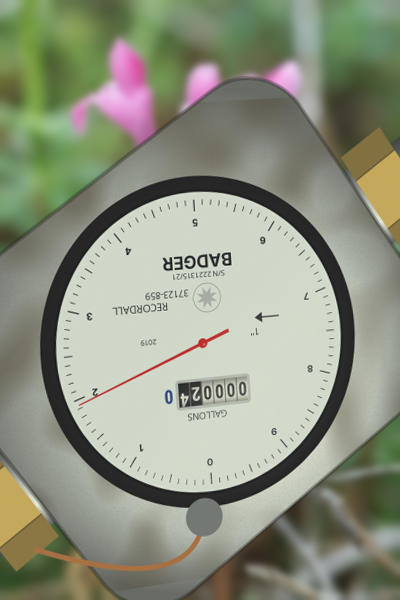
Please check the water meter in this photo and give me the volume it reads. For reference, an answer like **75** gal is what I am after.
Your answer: **241.9** gal
